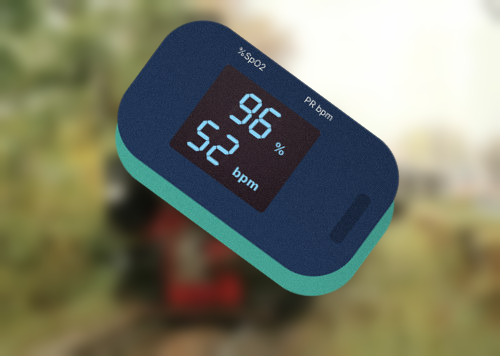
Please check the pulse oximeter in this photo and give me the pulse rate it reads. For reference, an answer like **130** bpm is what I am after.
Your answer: **52** bpm
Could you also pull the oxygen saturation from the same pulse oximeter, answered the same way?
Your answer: **96** %
